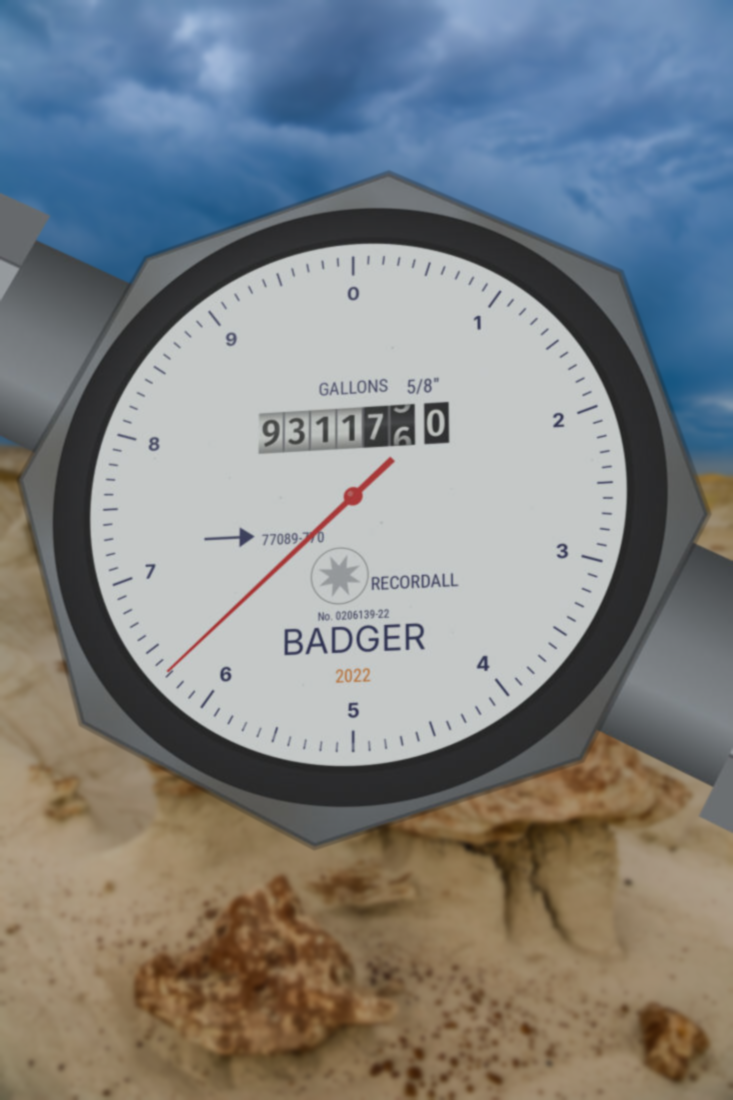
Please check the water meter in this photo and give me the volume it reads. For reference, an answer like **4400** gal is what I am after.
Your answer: **9311756.3** gal
